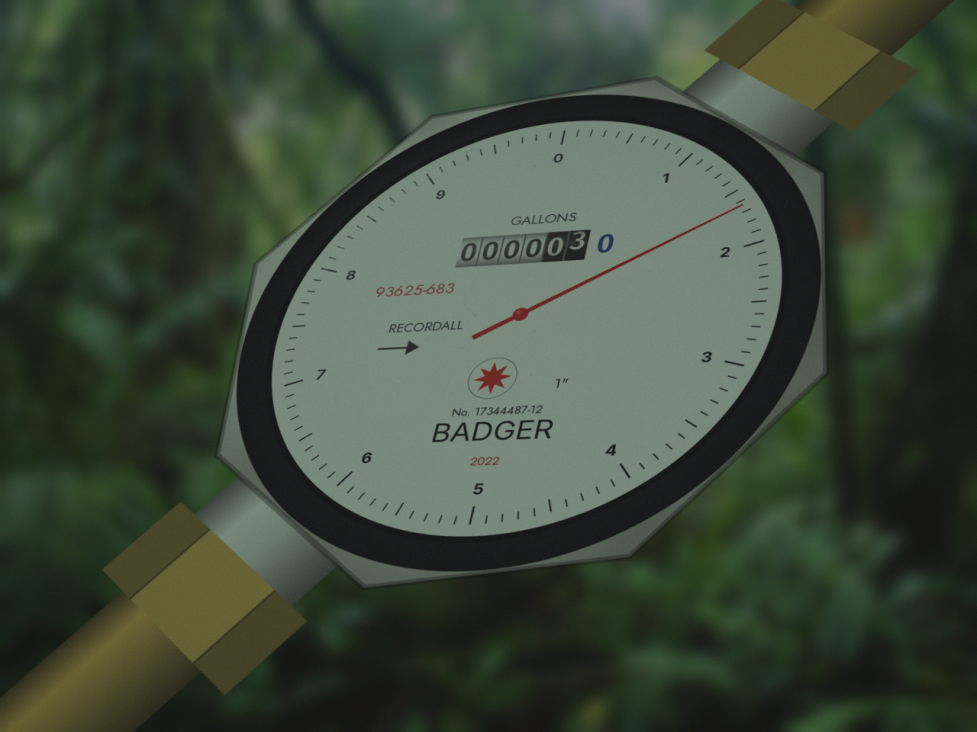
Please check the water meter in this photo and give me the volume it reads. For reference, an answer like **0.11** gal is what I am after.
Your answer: **31.6** gal
